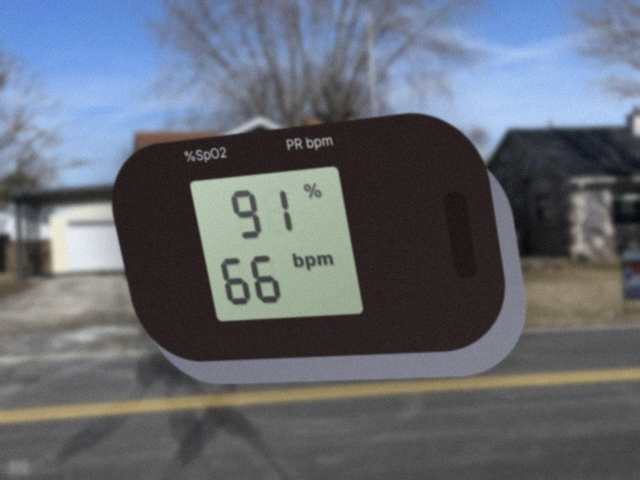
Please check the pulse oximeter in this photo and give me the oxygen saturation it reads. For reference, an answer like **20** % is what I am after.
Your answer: **91** %
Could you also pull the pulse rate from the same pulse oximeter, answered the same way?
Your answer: **66** bpm
